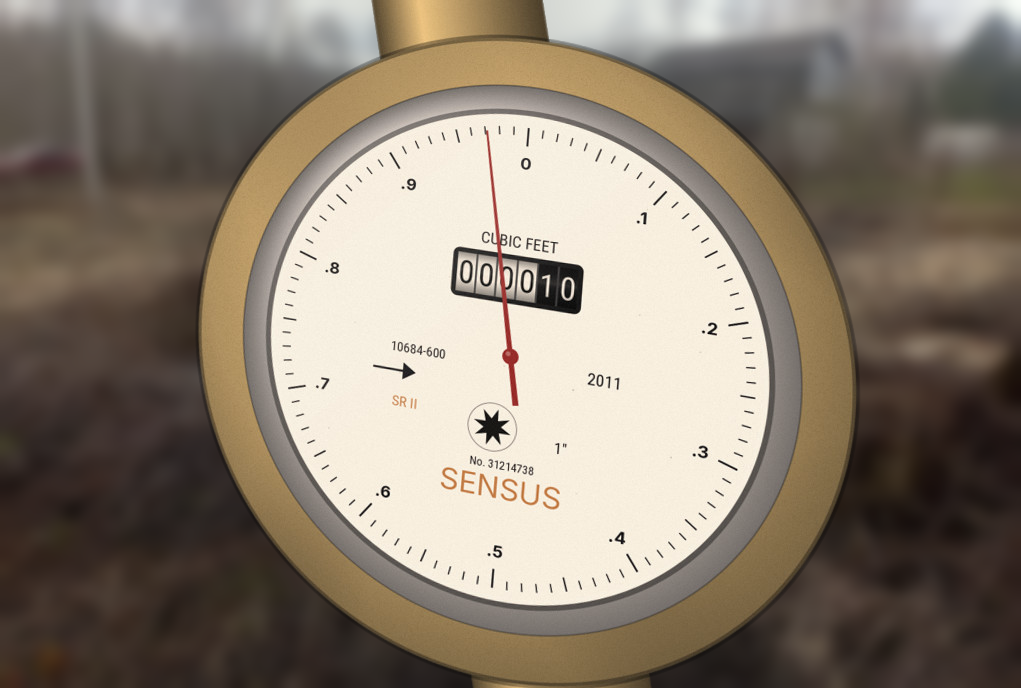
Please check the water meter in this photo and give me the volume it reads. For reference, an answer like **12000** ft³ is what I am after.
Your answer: **9.97** ft³
